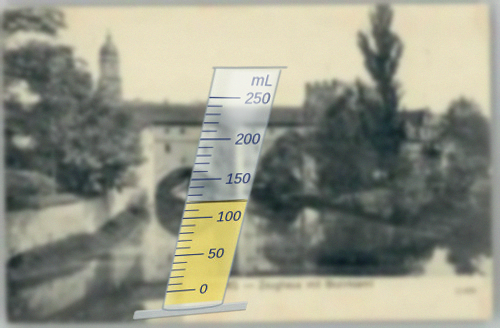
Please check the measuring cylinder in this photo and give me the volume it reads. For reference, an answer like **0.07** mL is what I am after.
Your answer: **120** mL
